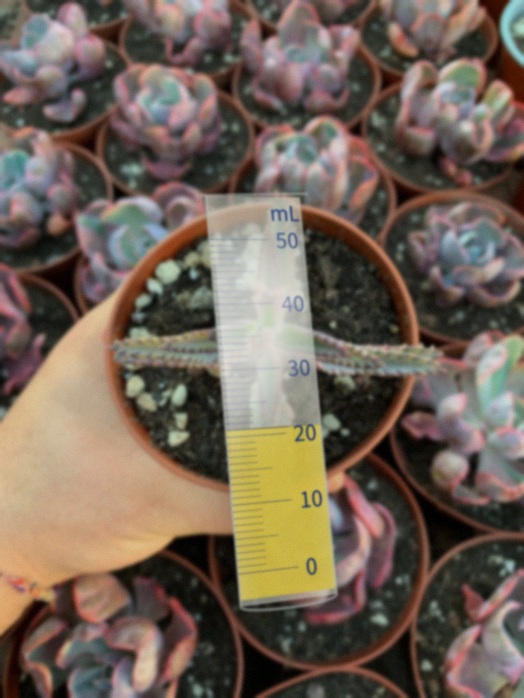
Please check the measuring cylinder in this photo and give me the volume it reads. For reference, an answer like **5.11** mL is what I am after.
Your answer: **21** mL
